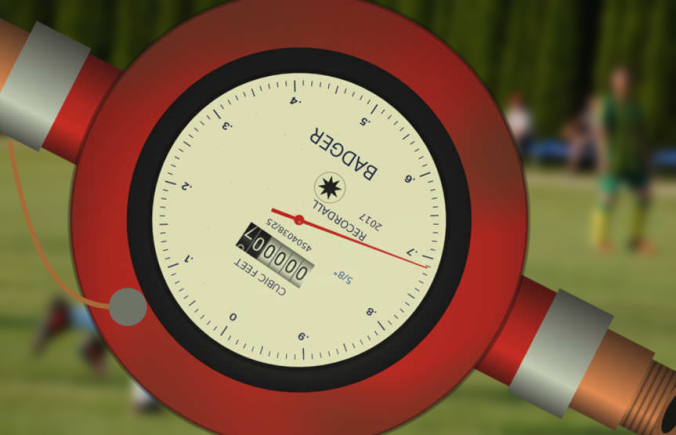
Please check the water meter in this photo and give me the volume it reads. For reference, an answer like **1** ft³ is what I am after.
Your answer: **6.71** ft³
